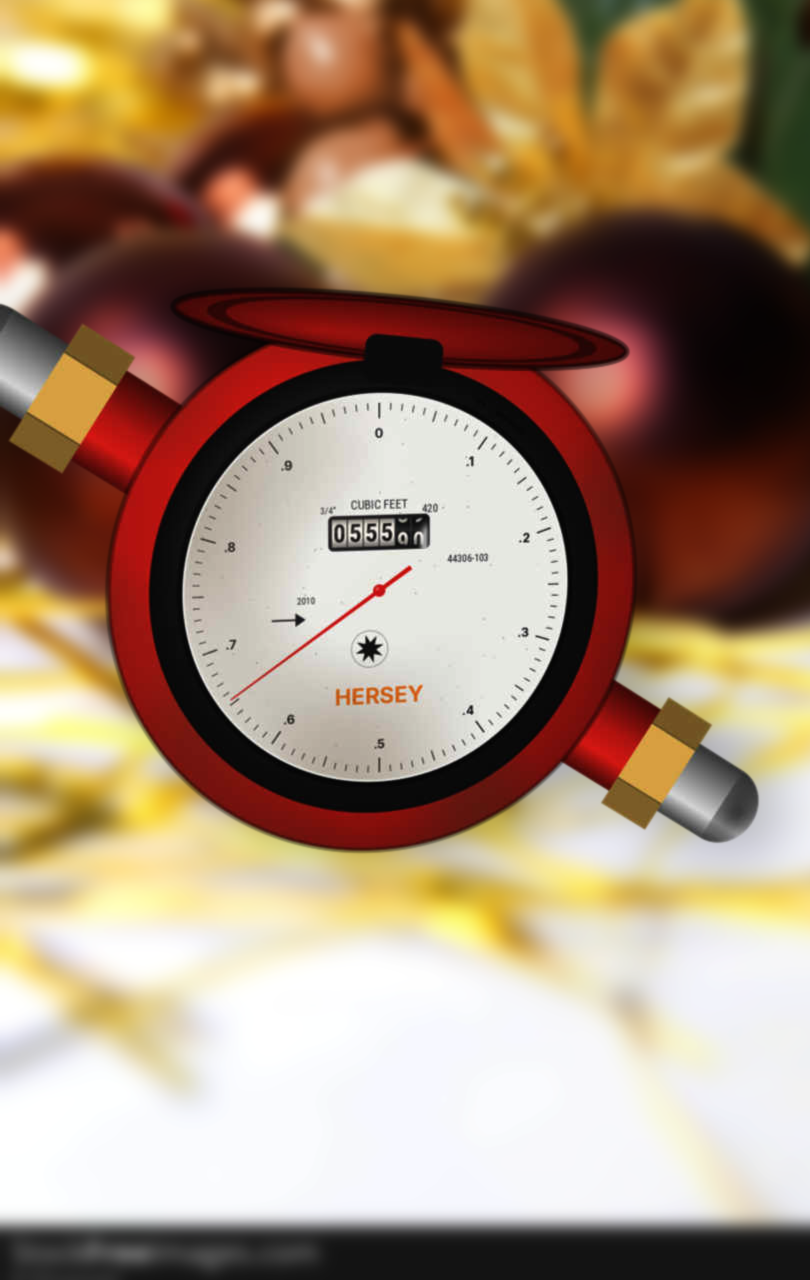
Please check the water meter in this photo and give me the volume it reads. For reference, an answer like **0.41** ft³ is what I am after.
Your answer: **55589.65** ft³
